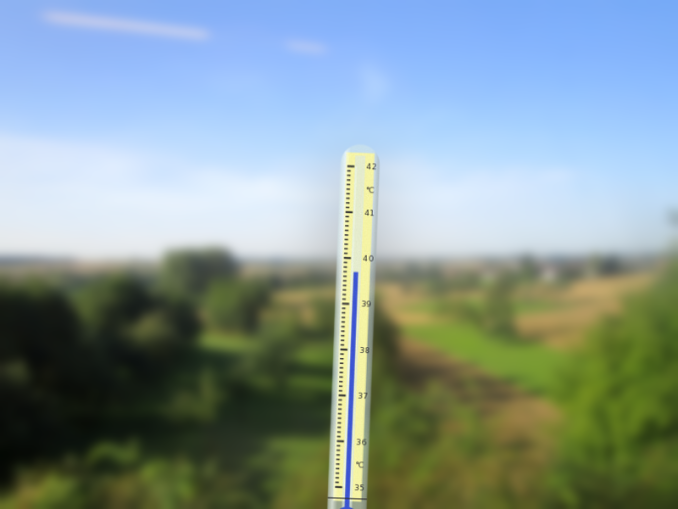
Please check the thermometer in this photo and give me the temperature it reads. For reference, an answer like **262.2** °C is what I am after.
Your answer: **39.7** °C
